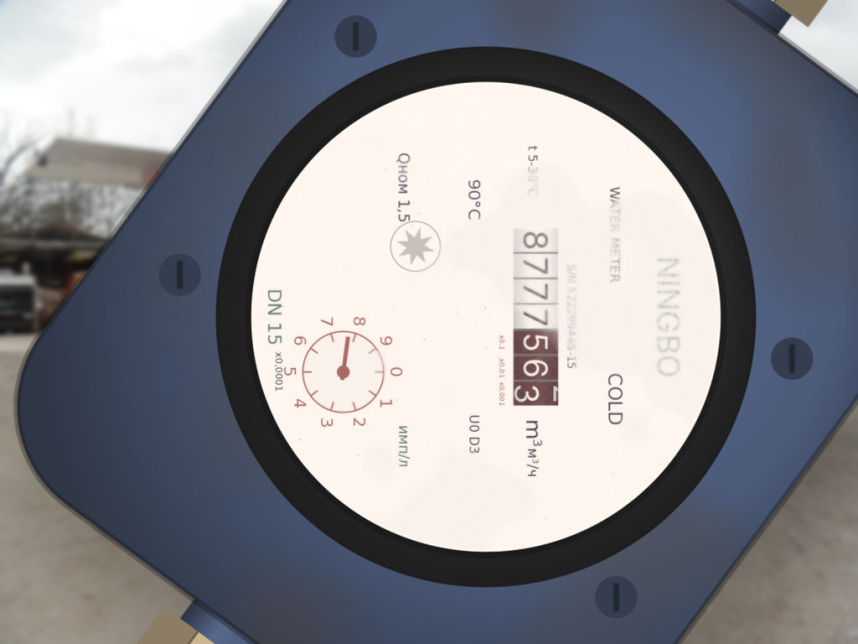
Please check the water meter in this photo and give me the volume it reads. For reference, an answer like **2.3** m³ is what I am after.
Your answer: **8777.5627** m³
